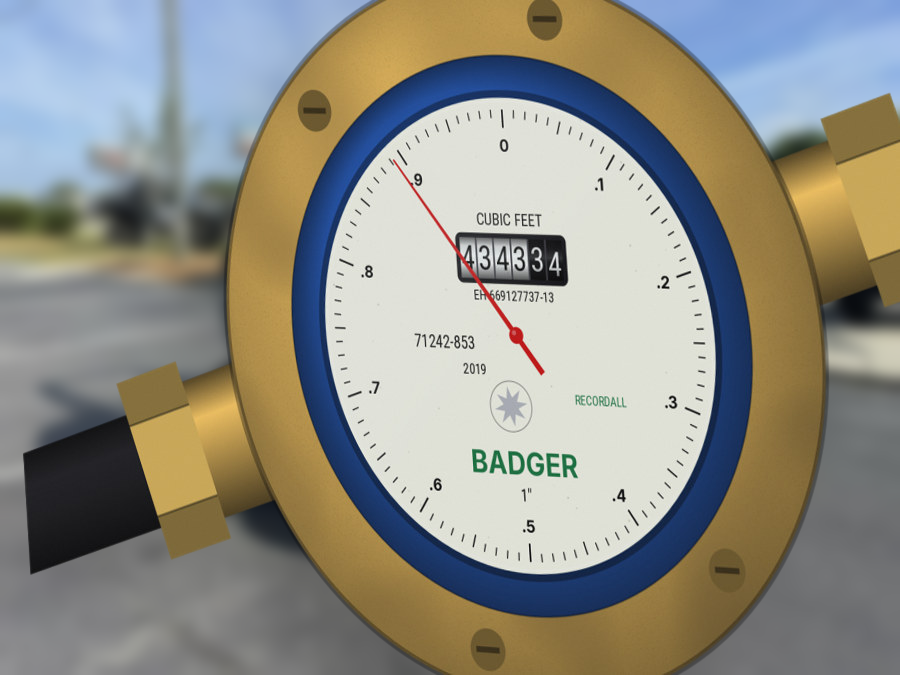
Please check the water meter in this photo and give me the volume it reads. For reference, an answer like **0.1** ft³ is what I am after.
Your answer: **434333.89** ft³
